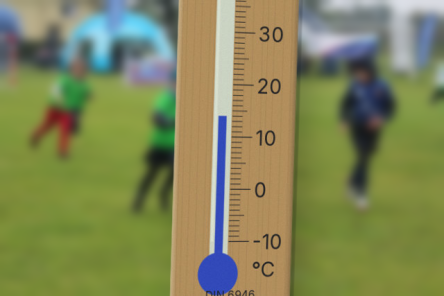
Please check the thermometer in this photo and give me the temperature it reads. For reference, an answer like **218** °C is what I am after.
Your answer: **14** °C
